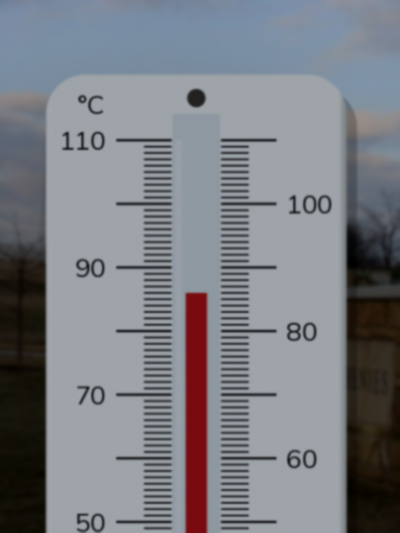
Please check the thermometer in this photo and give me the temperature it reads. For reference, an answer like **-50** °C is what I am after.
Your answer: **86** °C
